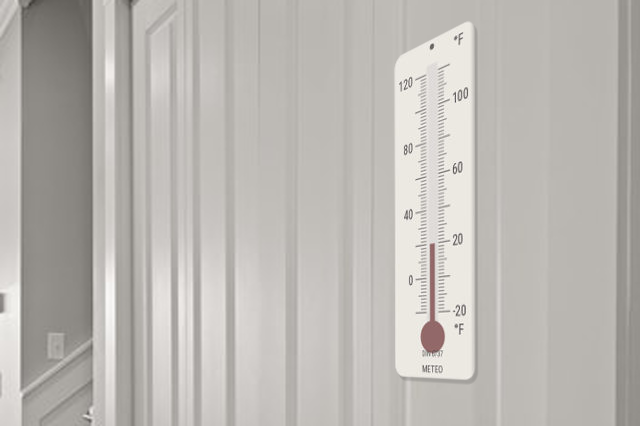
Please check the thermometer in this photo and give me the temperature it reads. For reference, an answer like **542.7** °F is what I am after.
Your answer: **20** °F
